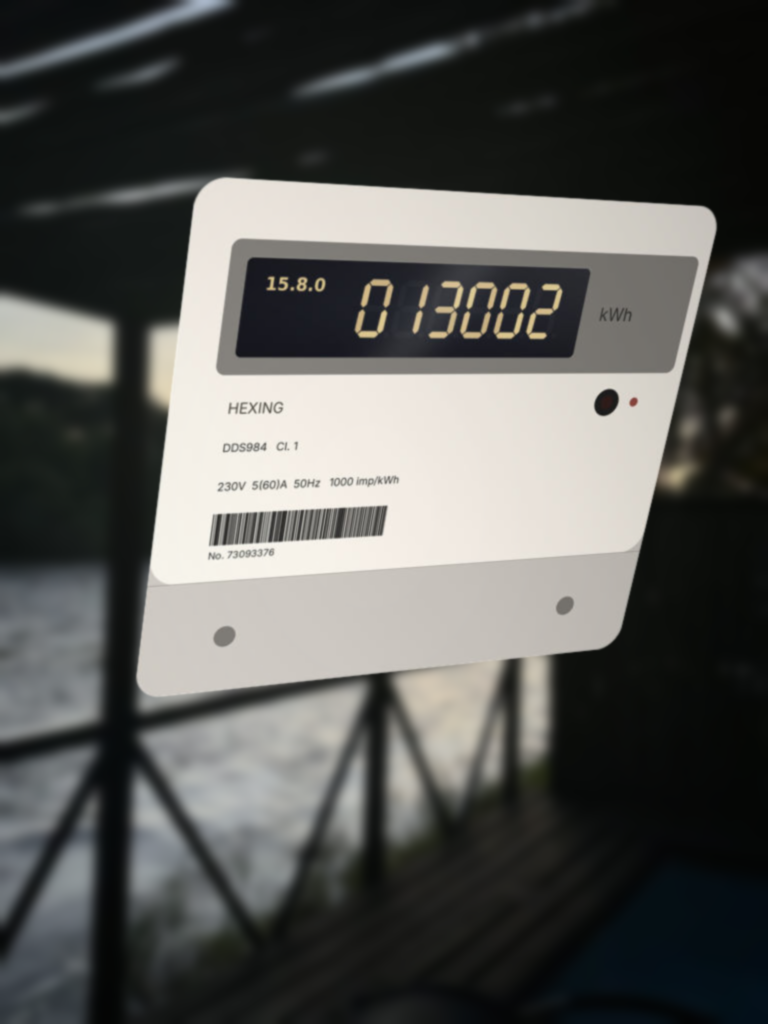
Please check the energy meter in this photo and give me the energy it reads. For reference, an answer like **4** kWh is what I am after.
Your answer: **13002** kWh
